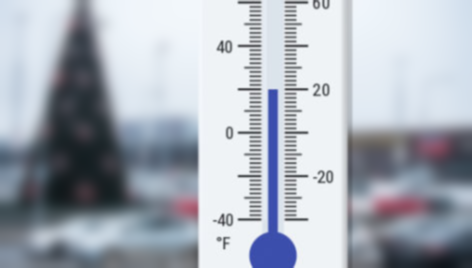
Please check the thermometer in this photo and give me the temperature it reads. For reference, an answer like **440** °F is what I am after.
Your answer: **20** °F
